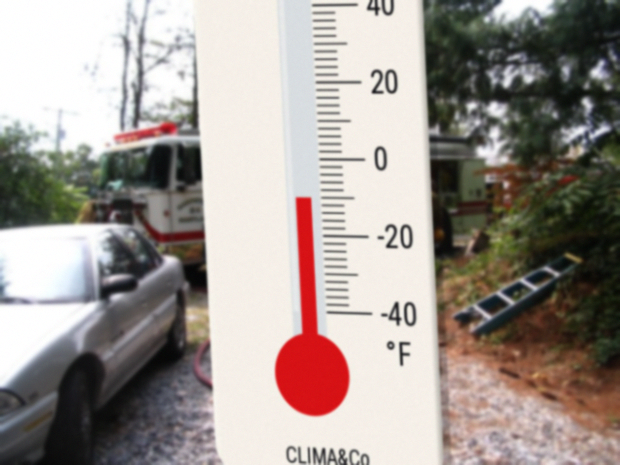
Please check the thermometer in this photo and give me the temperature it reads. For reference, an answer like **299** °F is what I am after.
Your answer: **-10** °F
